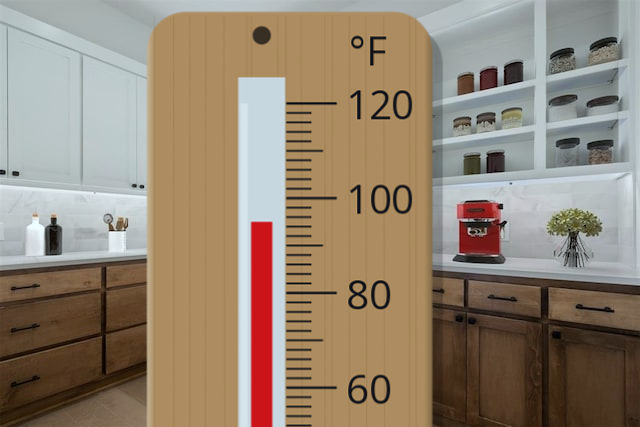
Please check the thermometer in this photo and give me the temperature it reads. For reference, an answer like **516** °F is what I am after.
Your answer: **95** °F
